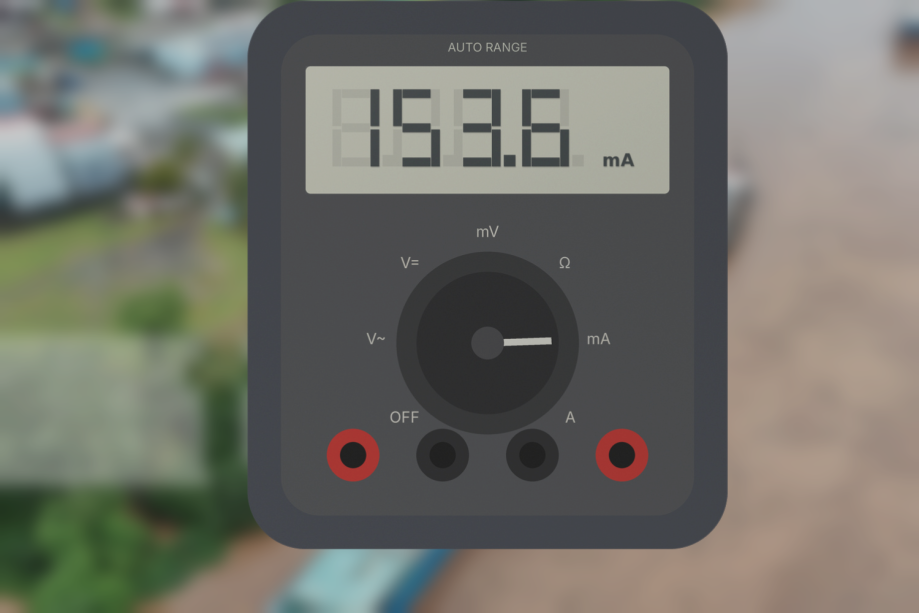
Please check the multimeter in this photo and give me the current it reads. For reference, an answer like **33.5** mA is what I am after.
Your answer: **153.6** mA
